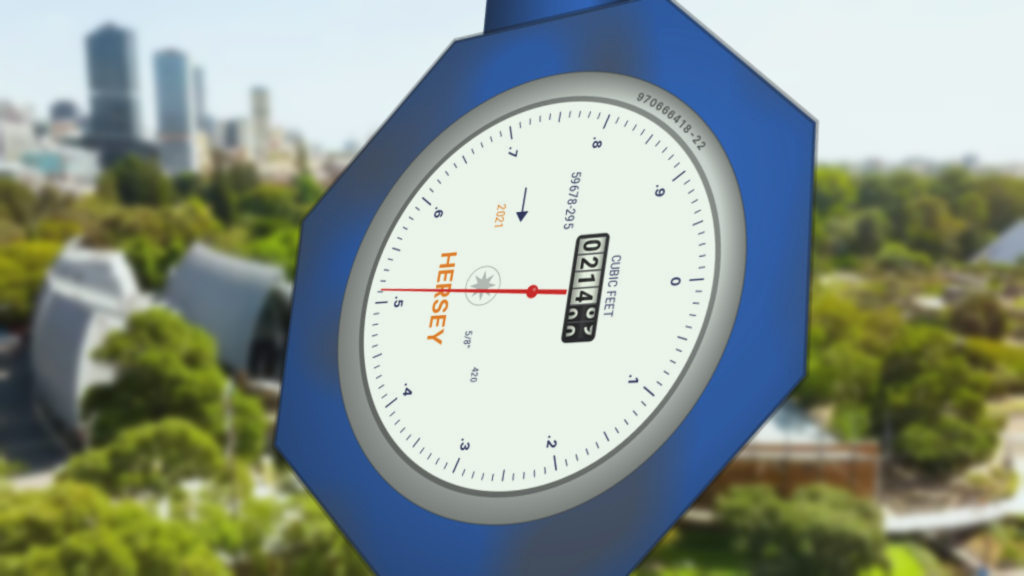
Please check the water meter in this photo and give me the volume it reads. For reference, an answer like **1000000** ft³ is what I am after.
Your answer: **21489.51** ft³
